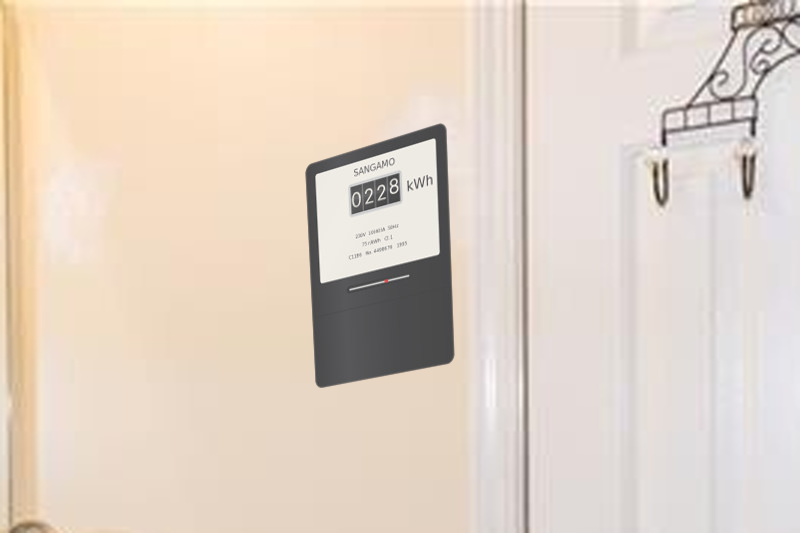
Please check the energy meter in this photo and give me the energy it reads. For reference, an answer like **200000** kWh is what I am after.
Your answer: **228** kWh
